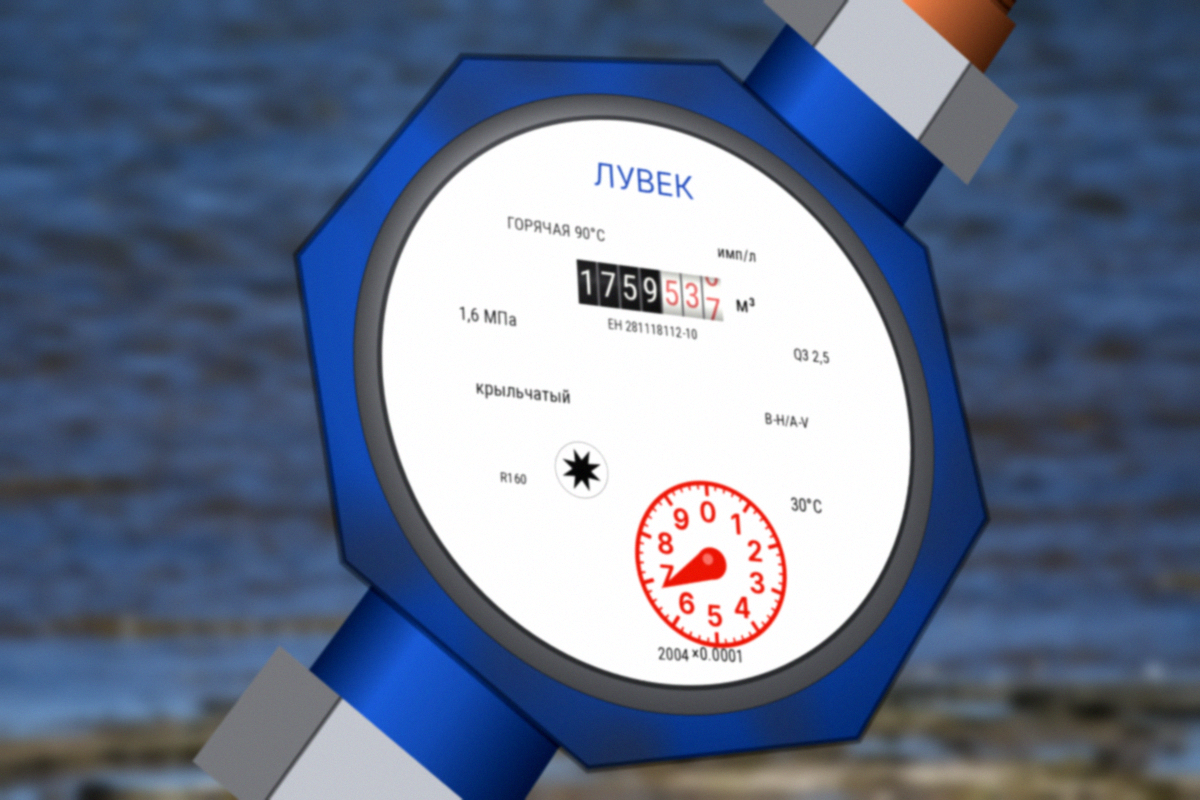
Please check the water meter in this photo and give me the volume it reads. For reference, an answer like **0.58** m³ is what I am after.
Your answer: **1759.5366** m³
